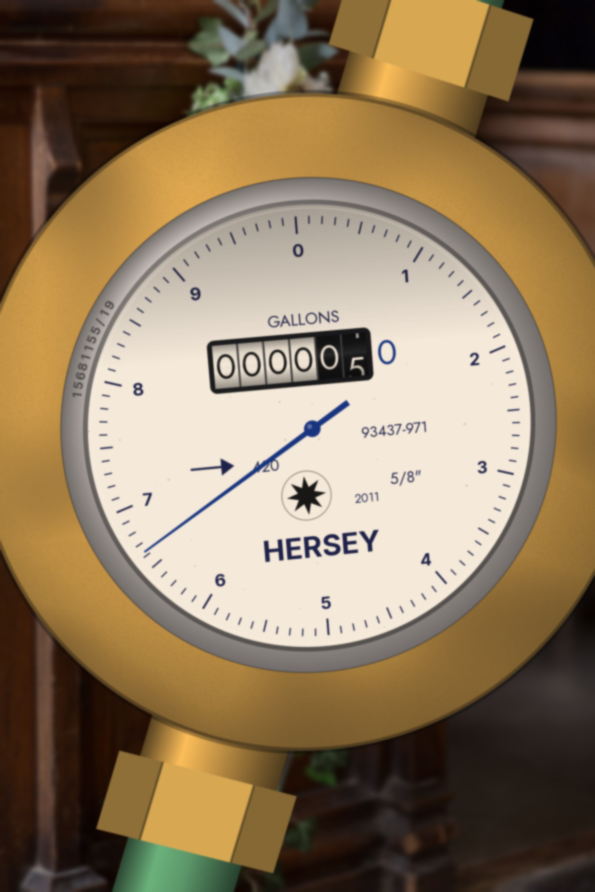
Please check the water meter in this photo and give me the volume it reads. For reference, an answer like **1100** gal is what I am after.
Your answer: **46.6** gal
